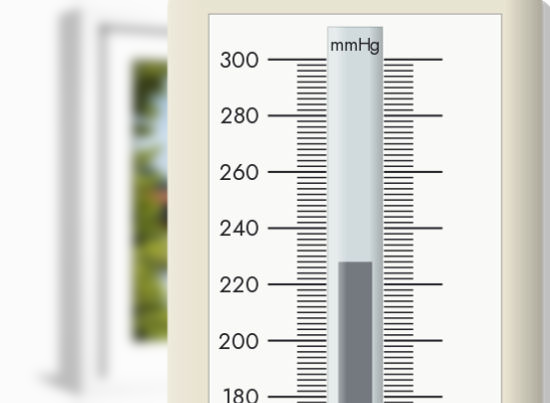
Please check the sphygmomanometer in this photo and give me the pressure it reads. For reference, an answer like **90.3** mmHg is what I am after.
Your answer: **228** mmHg
